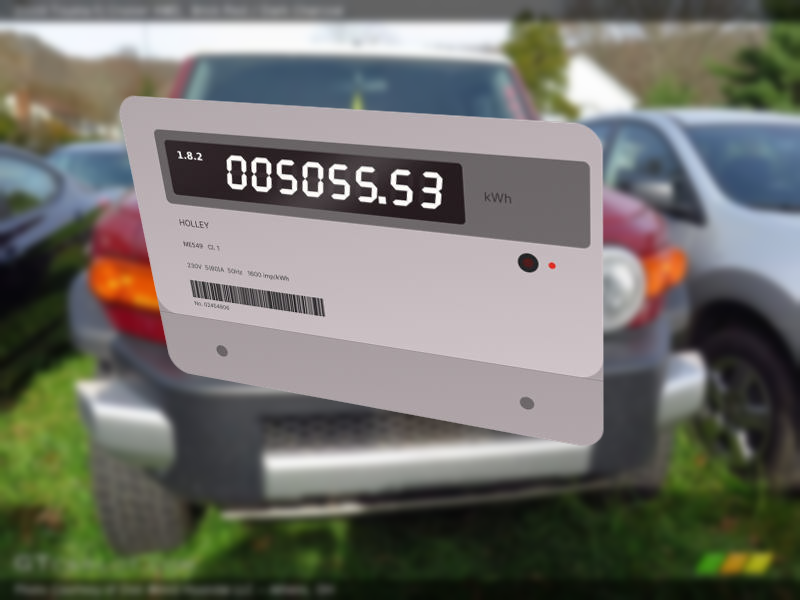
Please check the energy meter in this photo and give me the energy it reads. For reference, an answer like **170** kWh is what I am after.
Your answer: **5055.53** kWh
